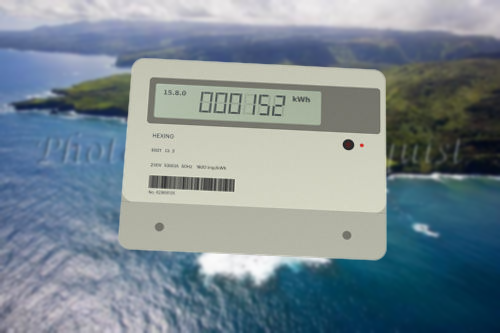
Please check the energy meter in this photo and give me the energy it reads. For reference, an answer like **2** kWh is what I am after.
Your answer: **152** kWh
